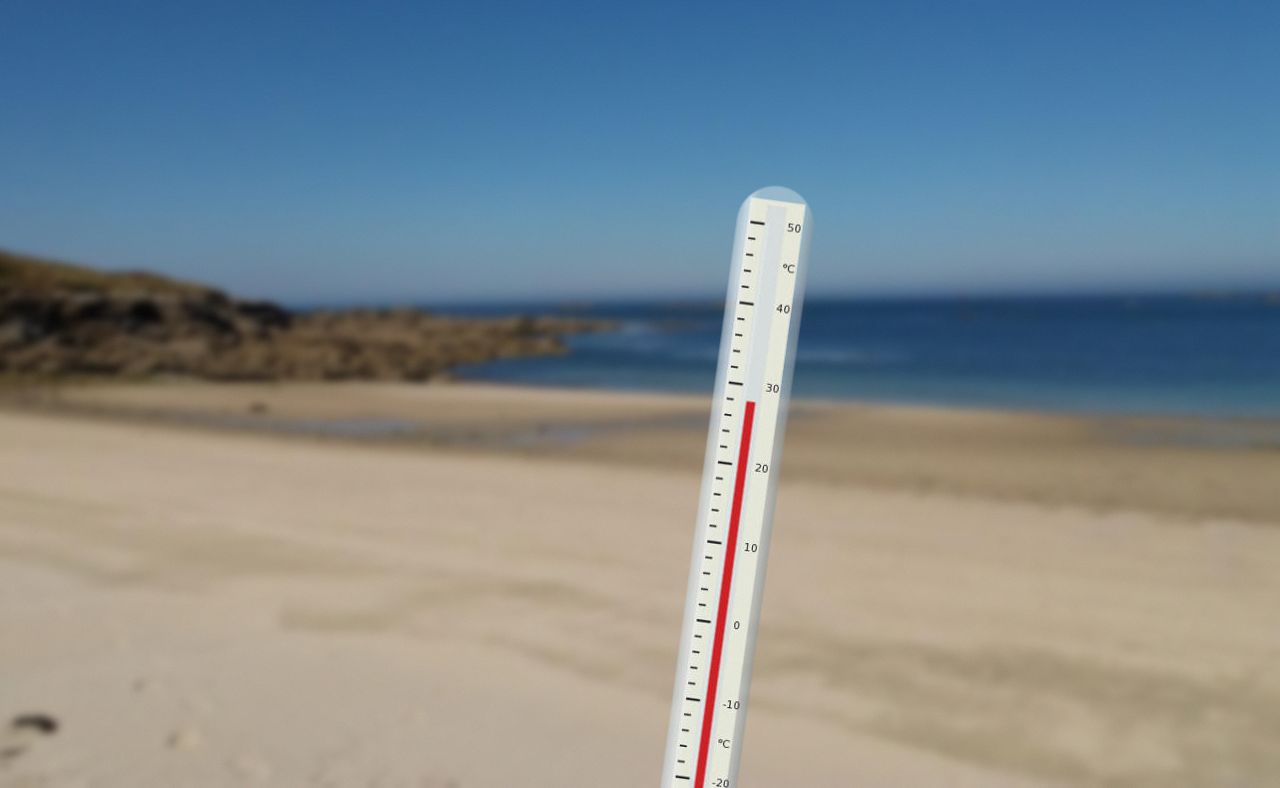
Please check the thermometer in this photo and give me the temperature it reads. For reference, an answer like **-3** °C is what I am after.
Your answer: **28** °C
